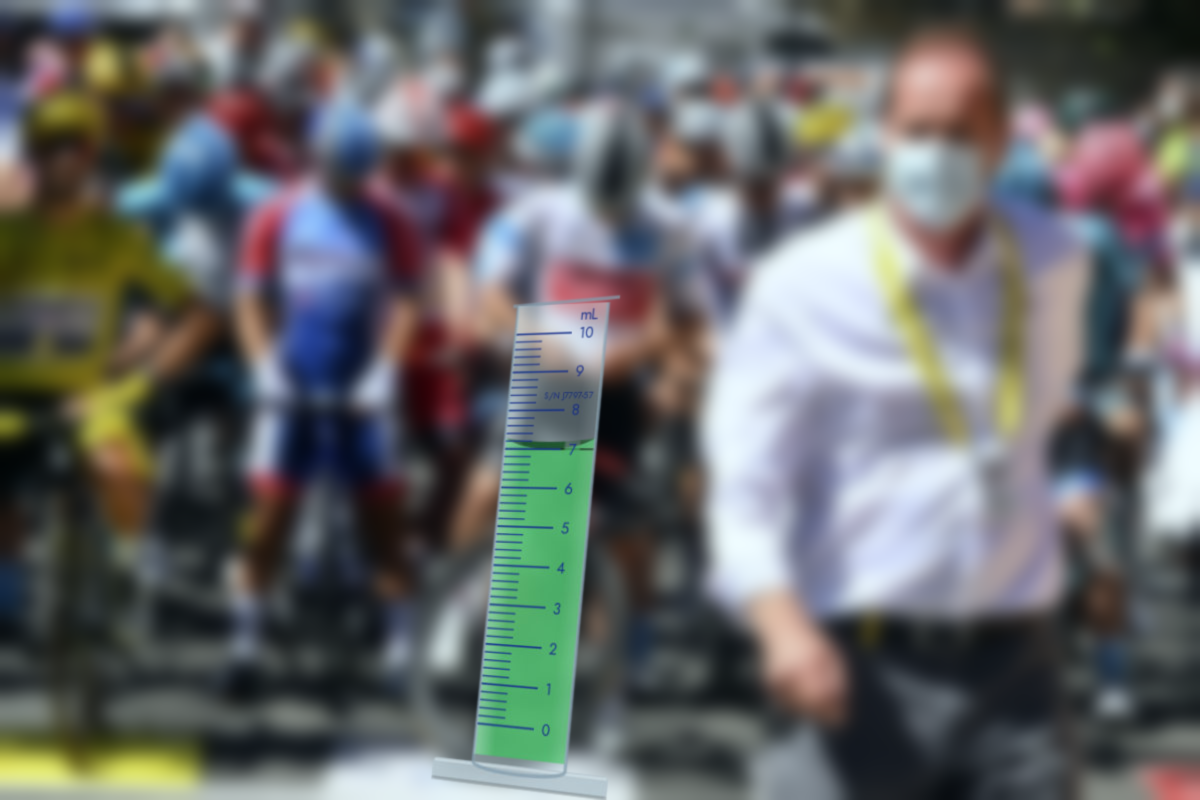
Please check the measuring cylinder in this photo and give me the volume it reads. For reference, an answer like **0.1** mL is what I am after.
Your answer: **7** mL
